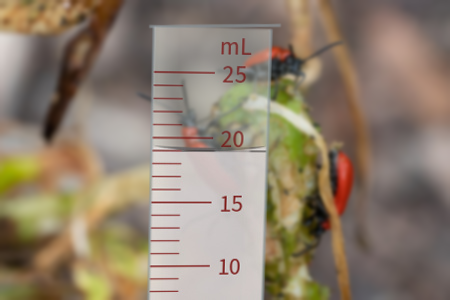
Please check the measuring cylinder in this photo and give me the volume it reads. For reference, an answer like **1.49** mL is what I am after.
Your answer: **19** mL
